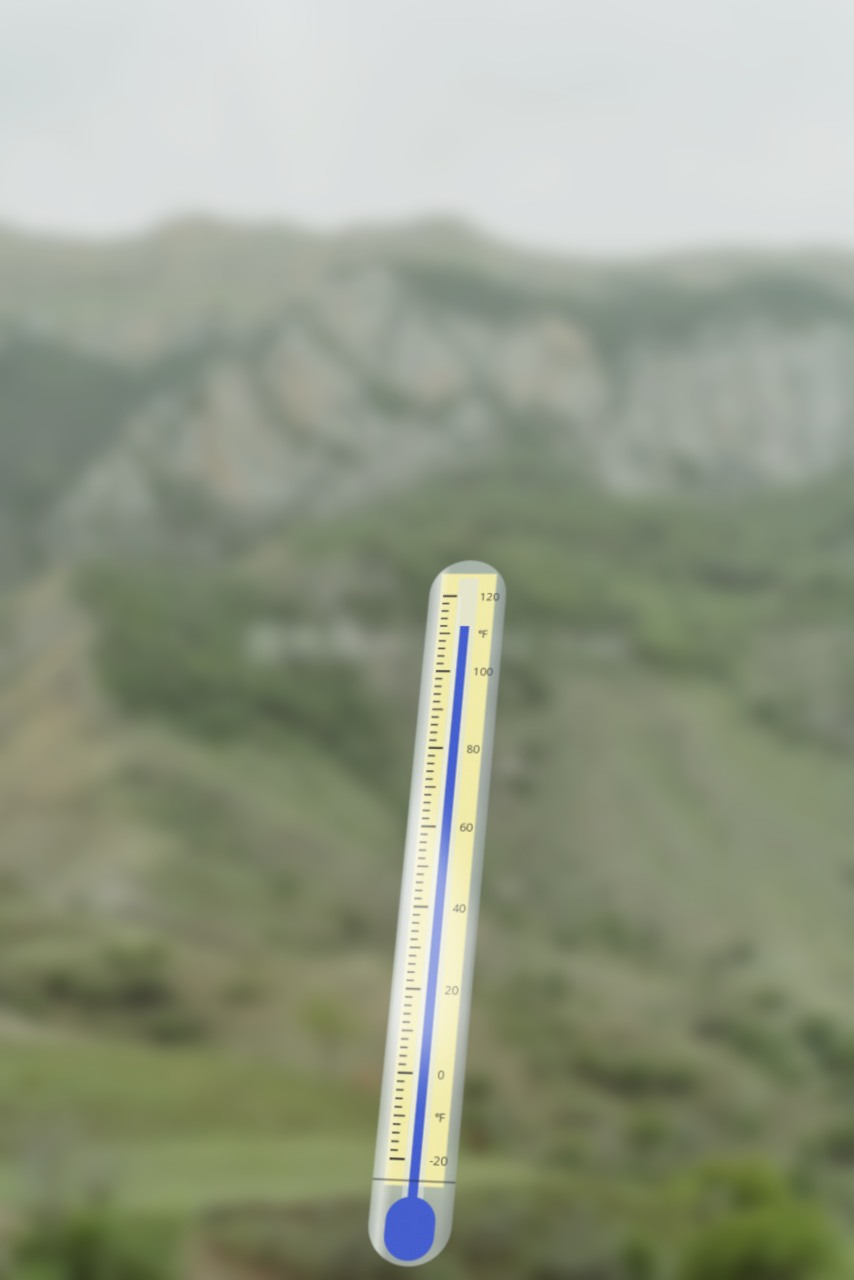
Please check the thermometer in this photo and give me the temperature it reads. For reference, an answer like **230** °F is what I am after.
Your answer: **112** °F
